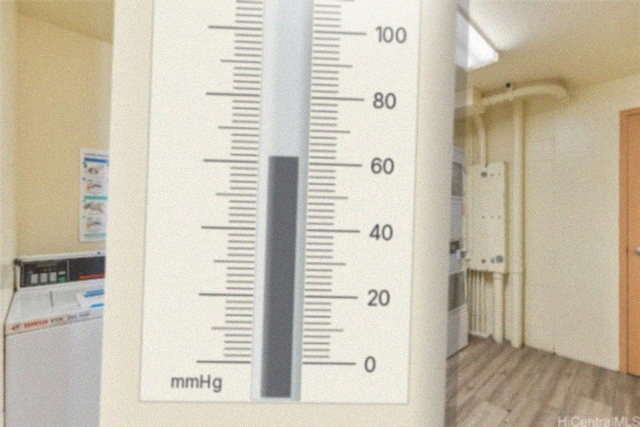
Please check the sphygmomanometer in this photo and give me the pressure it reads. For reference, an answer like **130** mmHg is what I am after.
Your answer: **62** mmHg
